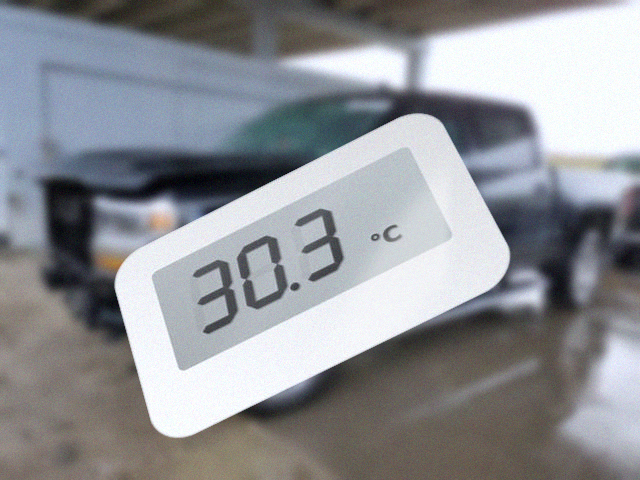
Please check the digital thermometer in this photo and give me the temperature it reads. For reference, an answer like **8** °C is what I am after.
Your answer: **30.3** °C
